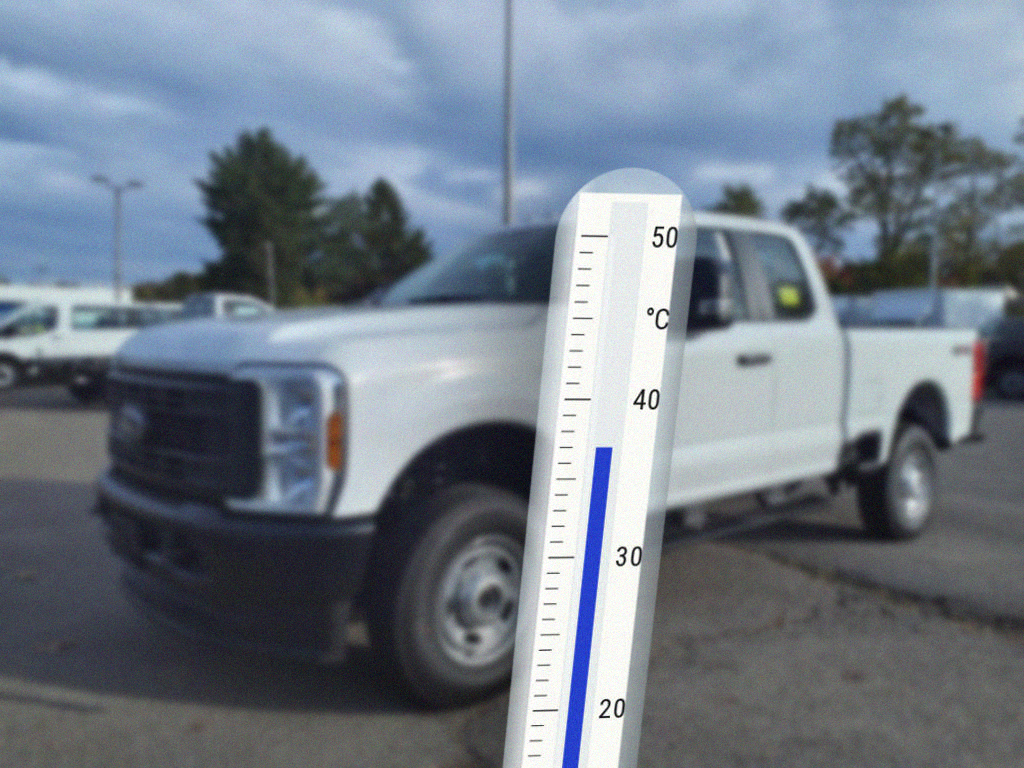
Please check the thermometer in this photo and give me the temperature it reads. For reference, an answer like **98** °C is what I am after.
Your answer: **37** °C
